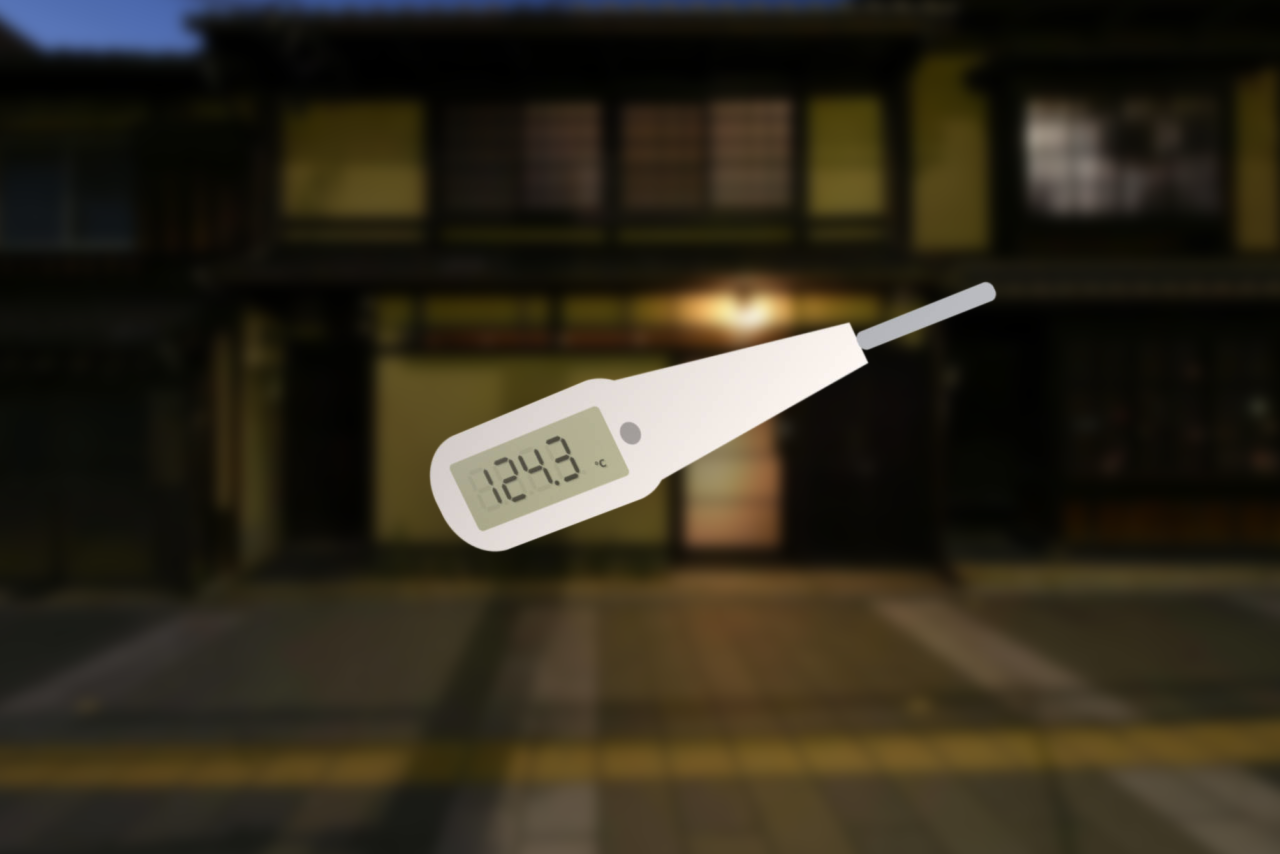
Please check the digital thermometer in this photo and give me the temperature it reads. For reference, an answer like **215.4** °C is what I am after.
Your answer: **124.3** °C
